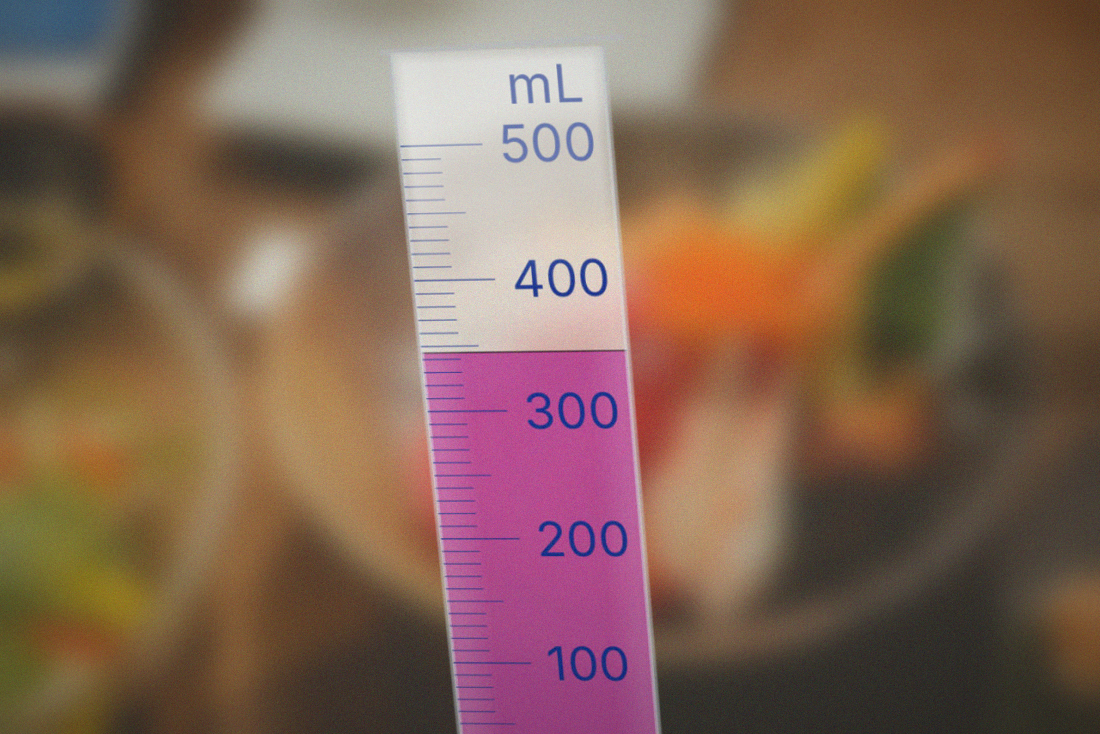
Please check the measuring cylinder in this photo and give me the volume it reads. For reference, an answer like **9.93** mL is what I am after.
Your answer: **345** mL
